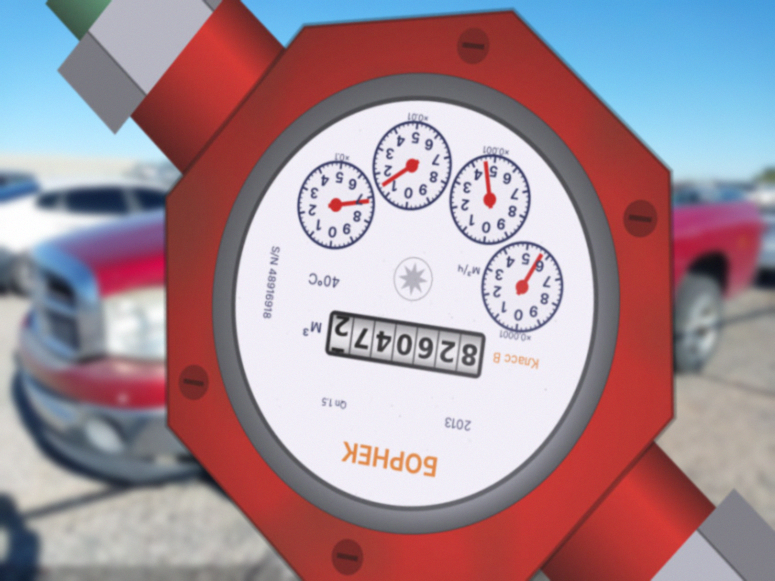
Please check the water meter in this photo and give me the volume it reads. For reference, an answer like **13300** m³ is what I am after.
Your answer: **8260471.7145** m³
